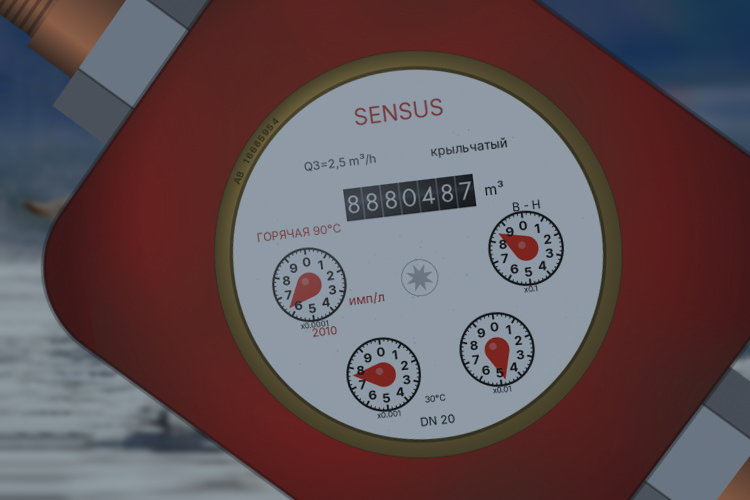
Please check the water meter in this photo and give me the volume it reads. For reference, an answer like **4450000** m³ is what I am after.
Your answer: **8880487.8476** m³
